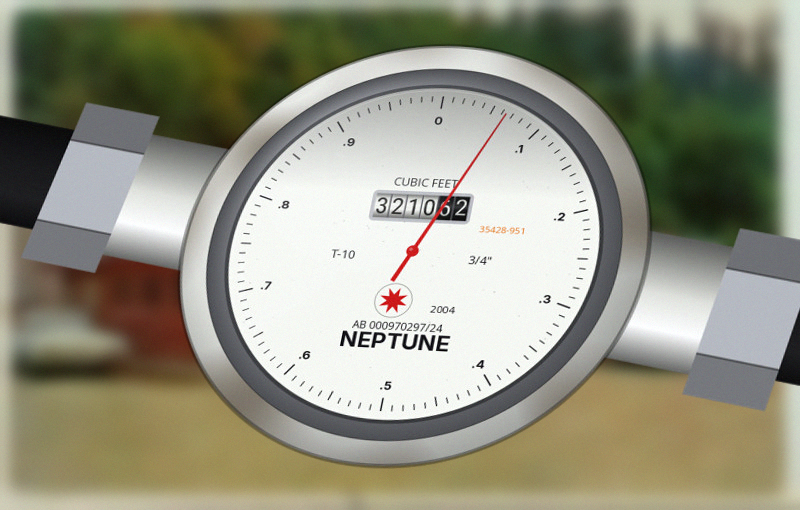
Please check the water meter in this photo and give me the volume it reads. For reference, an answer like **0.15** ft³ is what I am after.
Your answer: **321062.06** ft³
